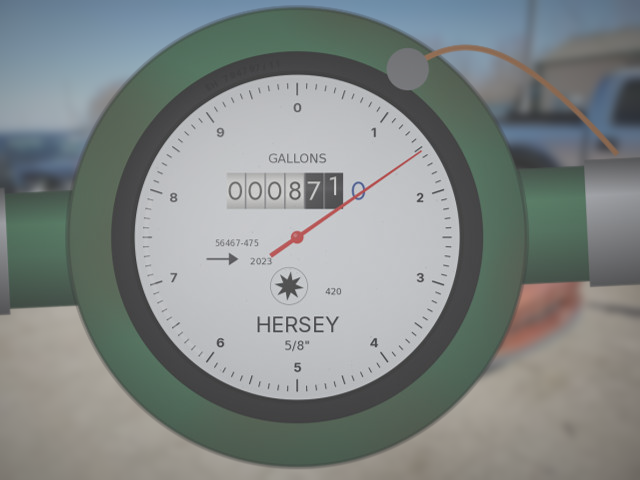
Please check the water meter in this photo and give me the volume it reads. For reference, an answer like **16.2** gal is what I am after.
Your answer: **8711.5** gal
